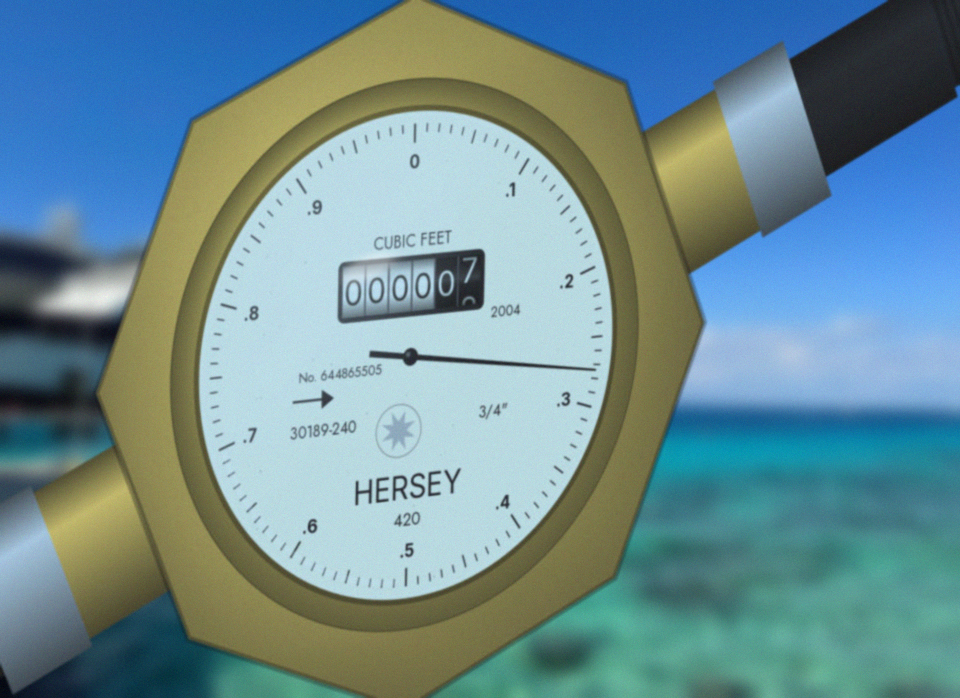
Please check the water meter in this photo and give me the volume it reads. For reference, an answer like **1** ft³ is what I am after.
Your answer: **7.27** ft³
